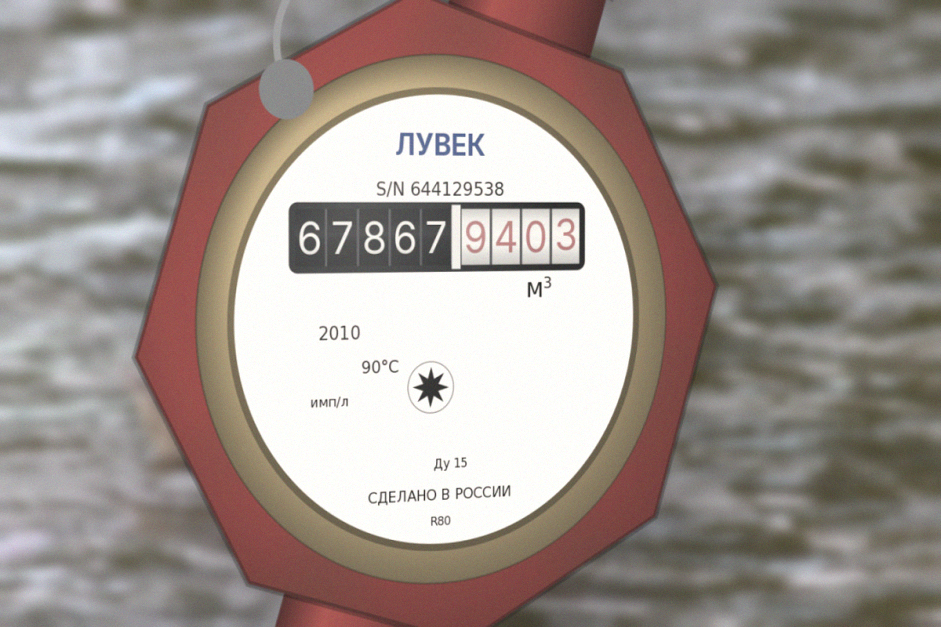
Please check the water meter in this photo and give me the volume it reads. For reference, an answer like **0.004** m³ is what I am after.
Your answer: **67867.9403** m³
